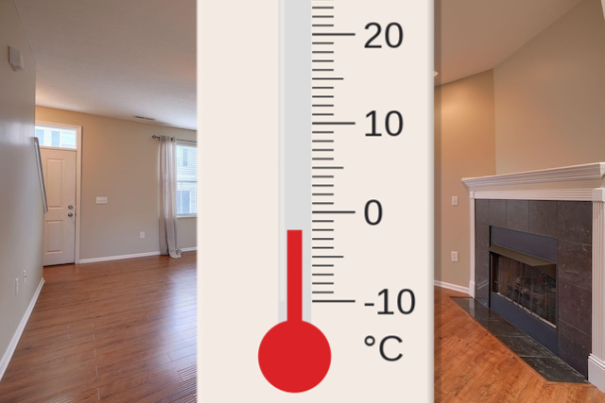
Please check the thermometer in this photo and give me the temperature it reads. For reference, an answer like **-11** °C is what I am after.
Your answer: **-2** °C
